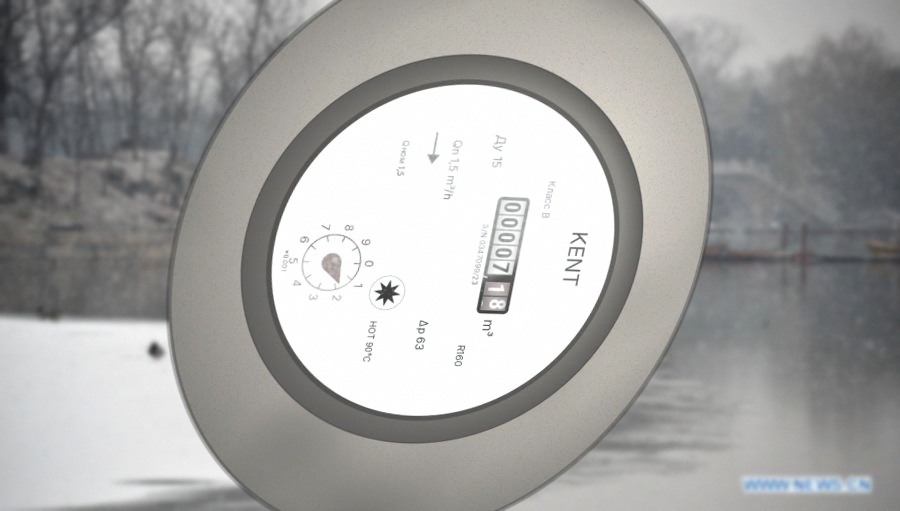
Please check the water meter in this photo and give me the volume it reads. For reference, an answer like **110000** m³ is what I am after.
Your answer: **7.181** m³
